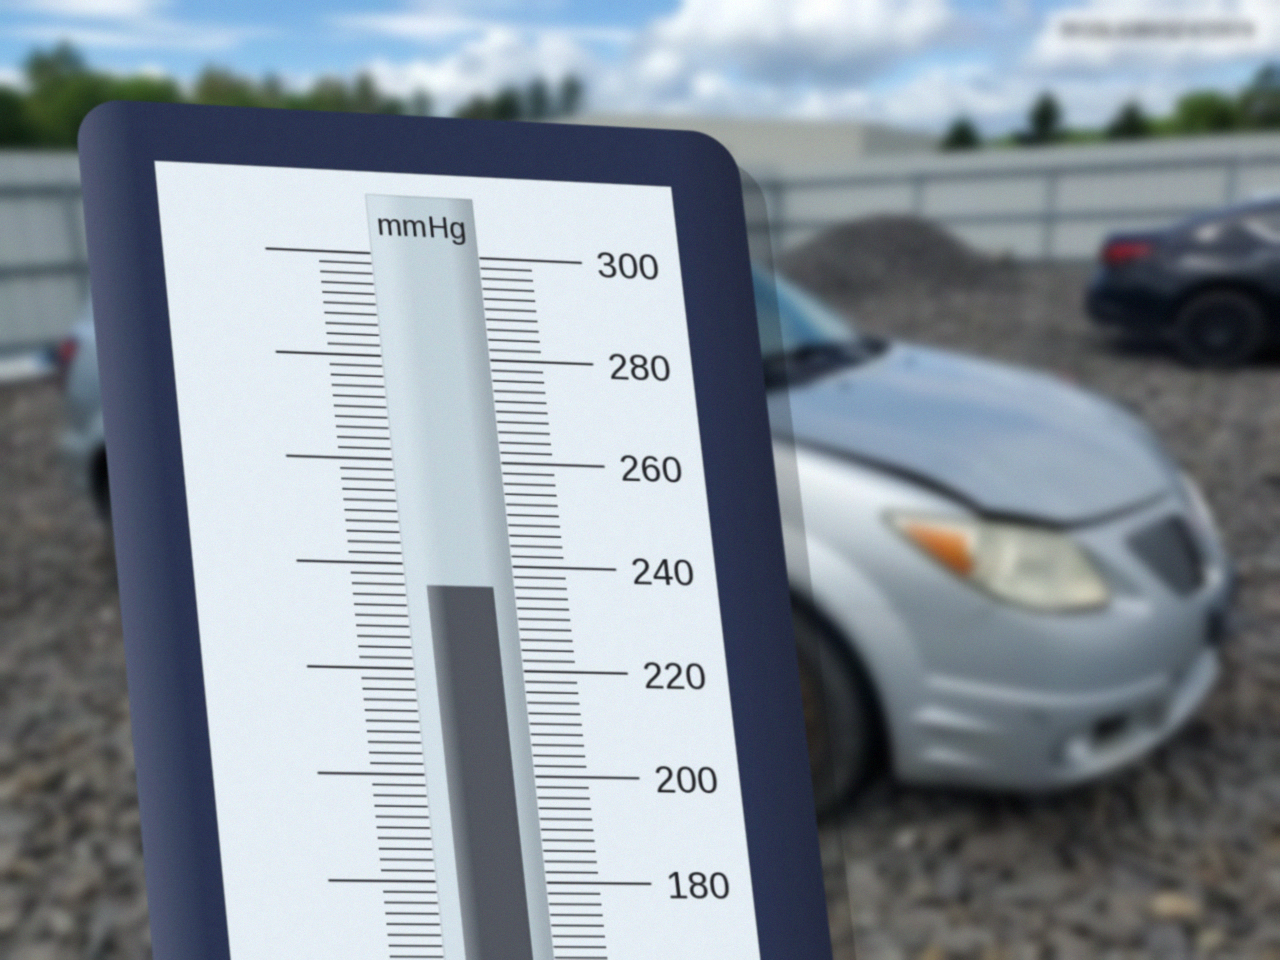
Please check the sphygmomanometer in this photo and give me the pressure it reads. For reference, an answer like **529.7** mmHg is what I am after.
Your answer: **236** mmHg
